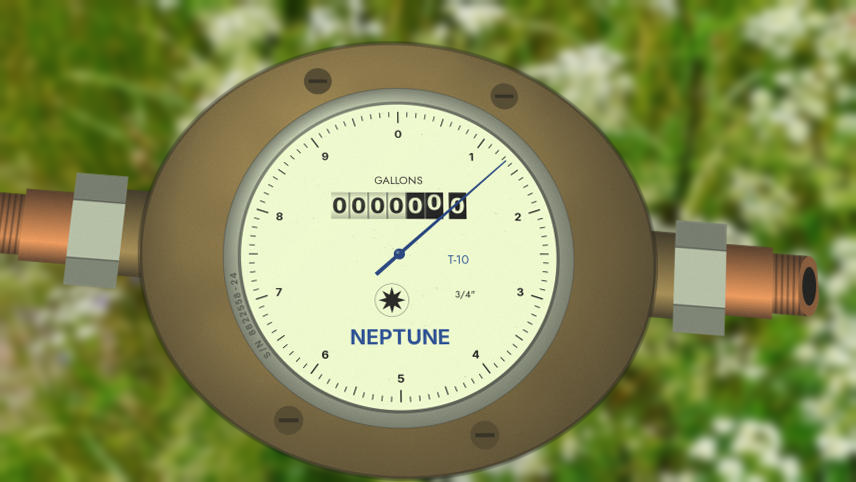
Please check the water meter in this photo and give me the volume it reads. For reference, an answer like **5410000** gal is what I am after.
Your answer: **1.3** gal
